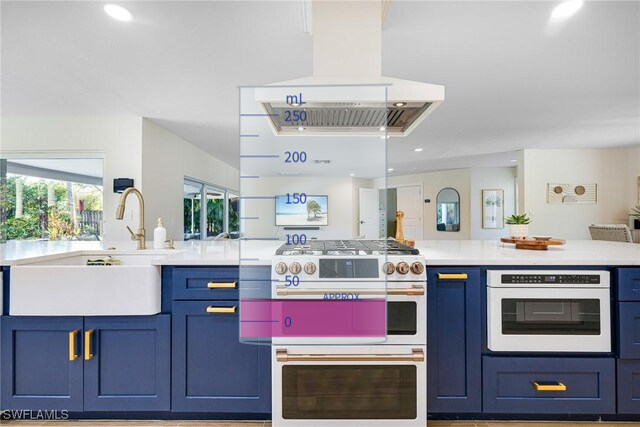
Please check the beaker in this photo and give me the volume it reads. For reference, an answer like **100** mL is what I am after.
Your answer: **25** mL
